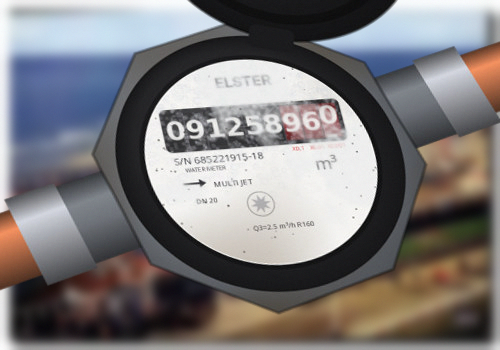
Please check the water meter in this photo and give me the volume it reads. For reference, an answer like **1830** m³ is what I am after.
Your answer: **91258.960** m³
